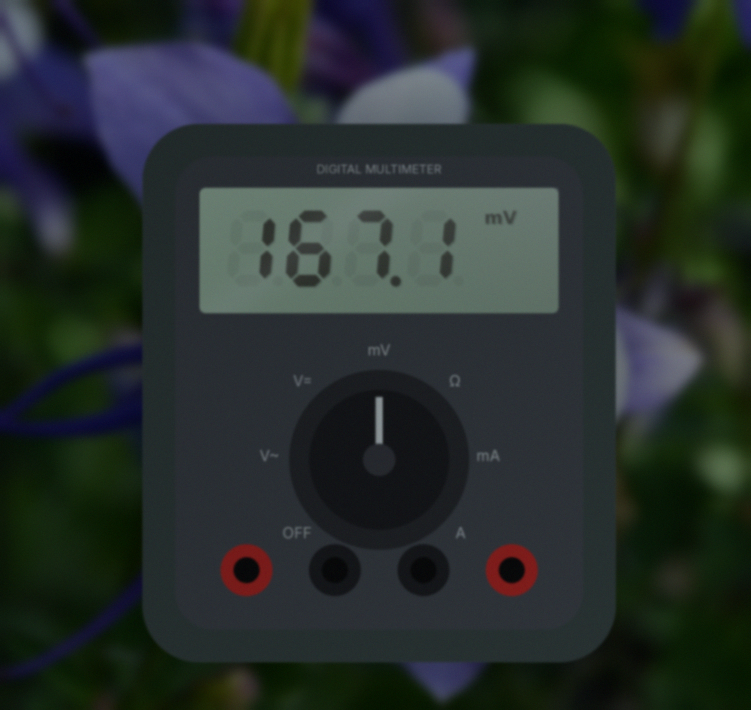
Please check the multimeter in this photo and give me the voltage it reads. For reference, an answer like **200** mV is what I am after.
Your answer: **167.1** mV
